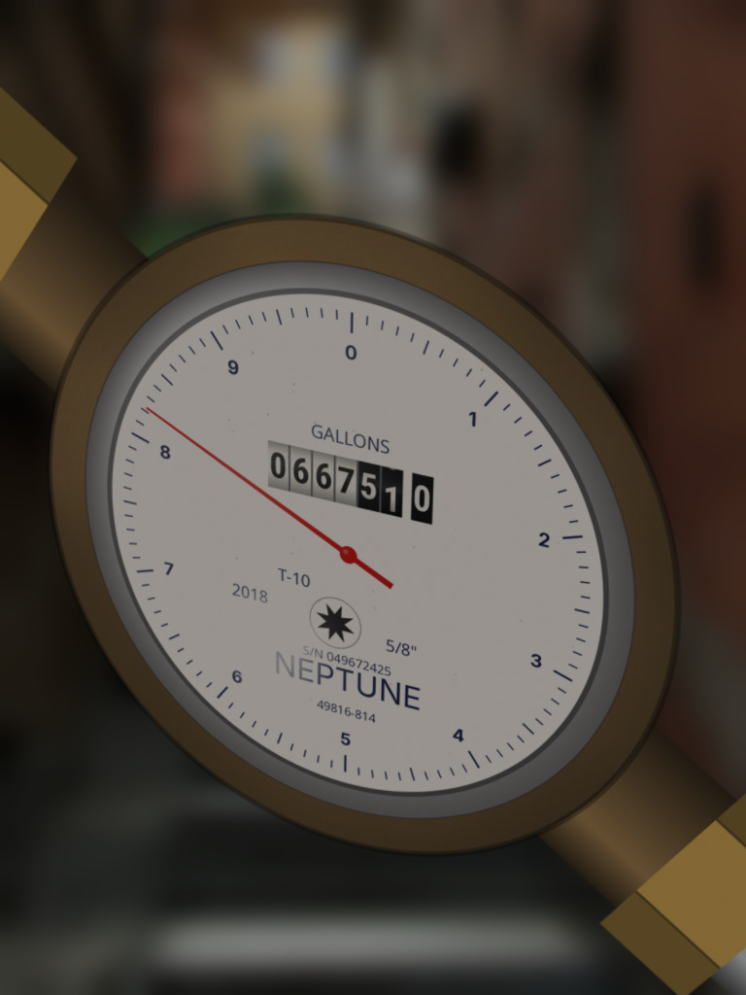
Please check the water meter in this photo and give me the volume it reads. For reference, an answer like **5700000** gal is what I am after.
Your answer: **667508.2** gal
